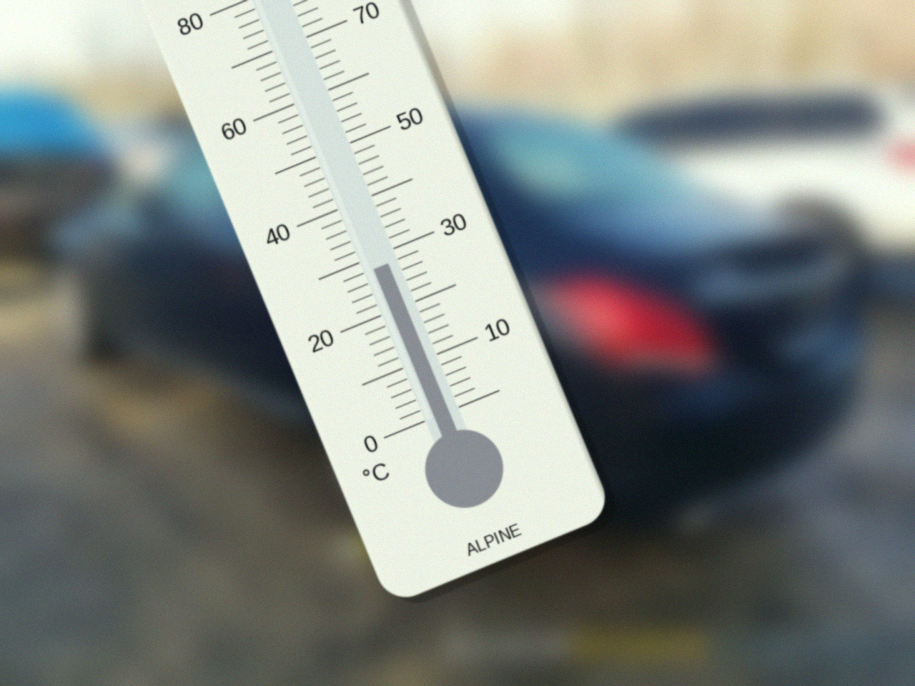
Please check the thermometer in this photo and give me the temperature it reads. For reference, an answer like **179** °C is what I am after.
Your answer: **28** °C
